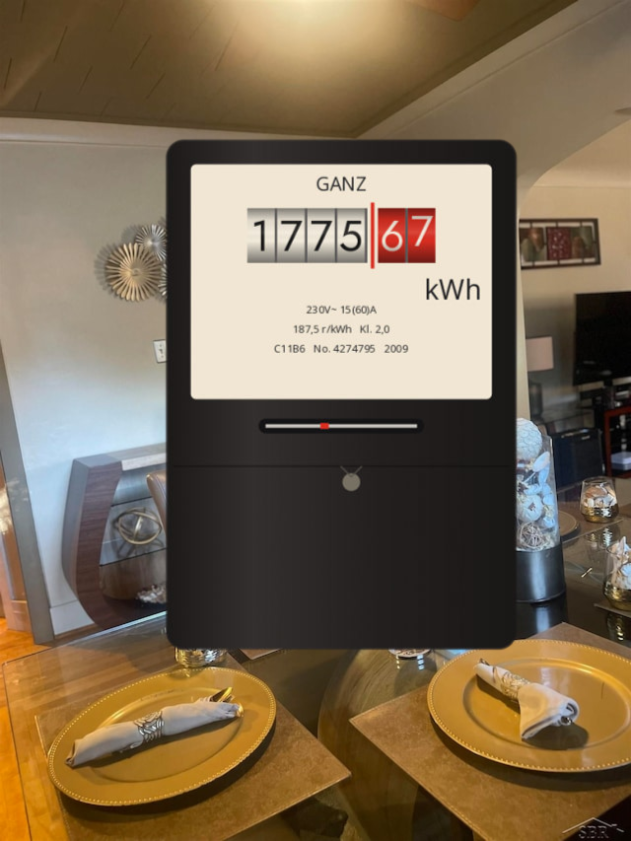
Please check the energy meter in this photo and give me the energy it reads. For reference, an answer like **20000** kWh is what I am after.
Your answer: **1775.67** kWh
